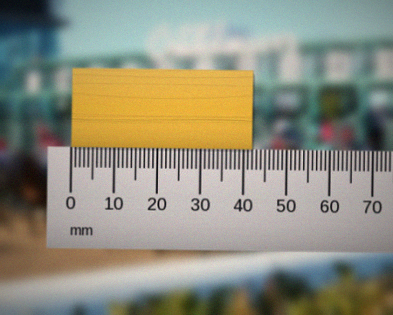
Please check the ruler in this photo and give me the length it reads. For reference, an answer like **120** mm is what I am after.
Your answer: **42** mm
